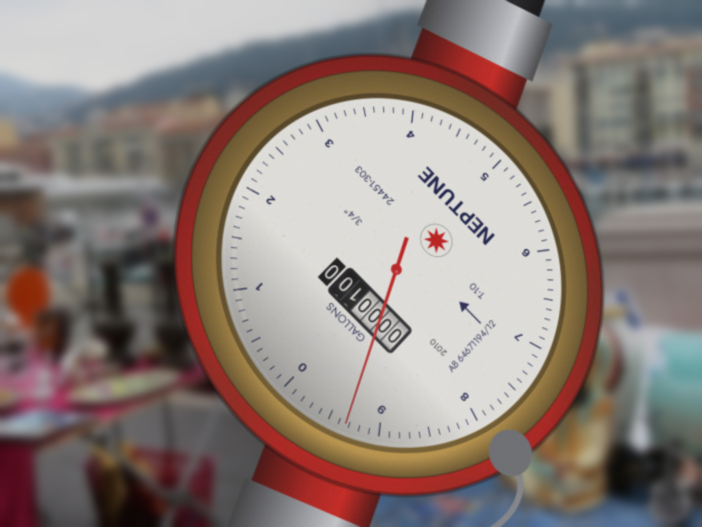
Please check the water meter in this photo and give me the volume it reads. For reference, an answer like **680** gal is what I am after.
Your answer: **99.3** gal
